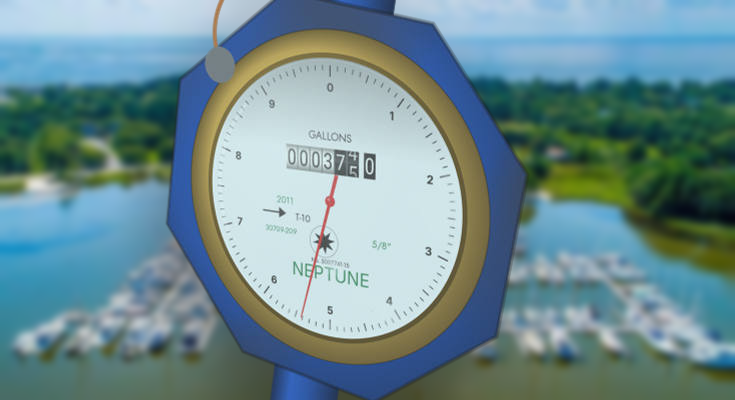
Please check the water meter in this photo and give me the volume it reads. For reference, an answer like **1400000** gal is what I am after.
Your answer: **3745.4** gal
